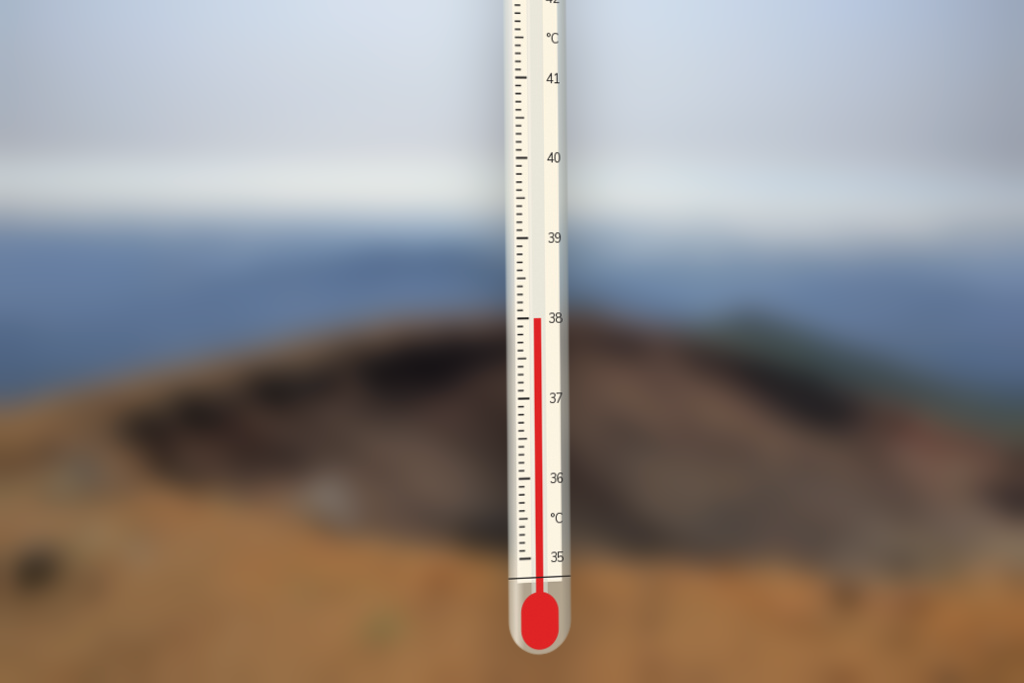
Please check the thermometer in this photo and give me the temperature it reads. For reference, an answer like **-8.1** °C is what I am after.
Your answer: **38** °C
